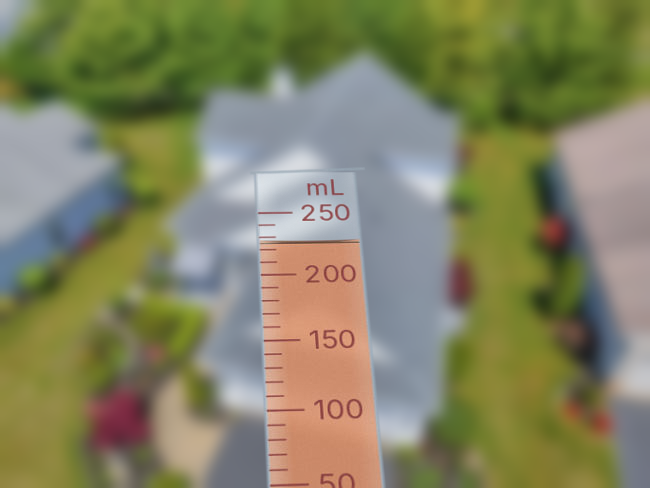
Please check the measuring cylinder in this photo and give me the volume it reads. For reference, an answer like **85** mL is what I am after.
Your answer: **225** mL
